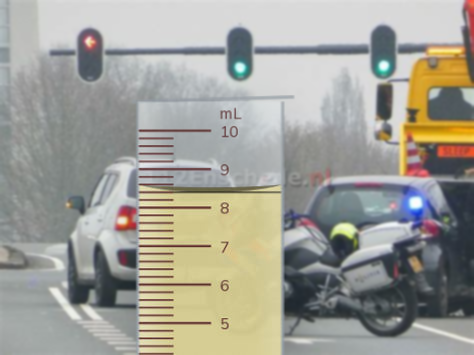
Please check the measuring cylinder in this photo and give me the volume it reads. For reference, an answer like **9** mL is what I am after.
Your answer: **8.4** mL
